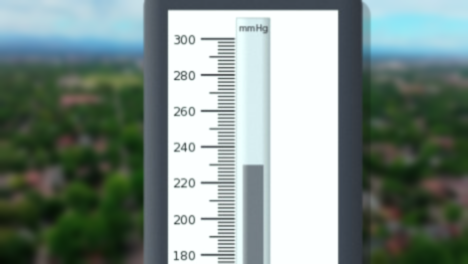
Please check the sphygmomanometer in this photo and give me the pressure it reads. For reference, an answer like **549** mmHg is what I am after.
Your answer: **230** mmHg
